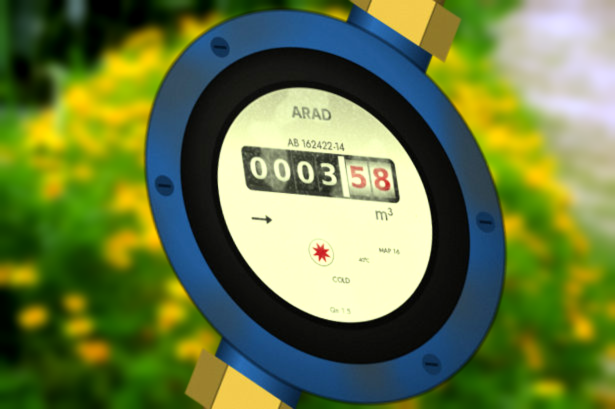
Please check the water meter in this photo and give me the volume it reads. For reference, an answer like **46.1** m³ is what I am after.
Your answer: **3.58** m³
